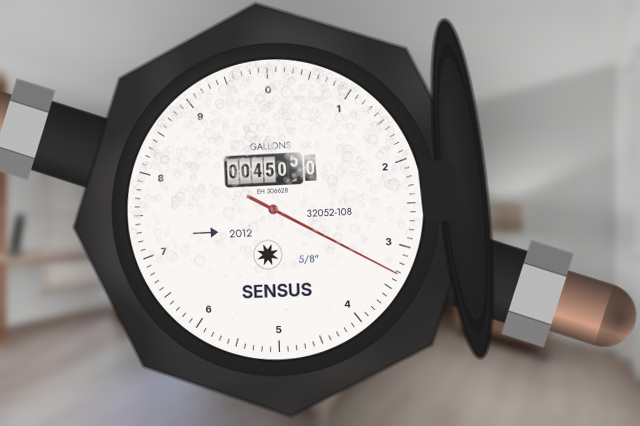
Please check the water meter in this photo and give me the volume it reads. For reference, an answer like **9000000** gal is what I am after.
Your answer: **45053.3** gal
